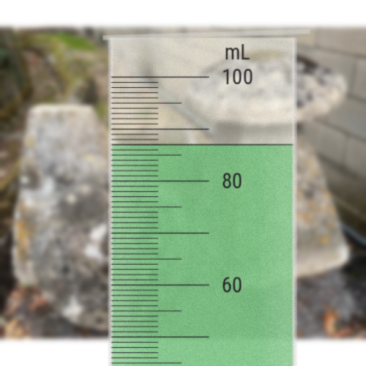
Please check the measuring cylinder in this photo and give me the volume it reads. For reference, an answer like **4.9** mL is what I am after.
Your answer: **87** mL
